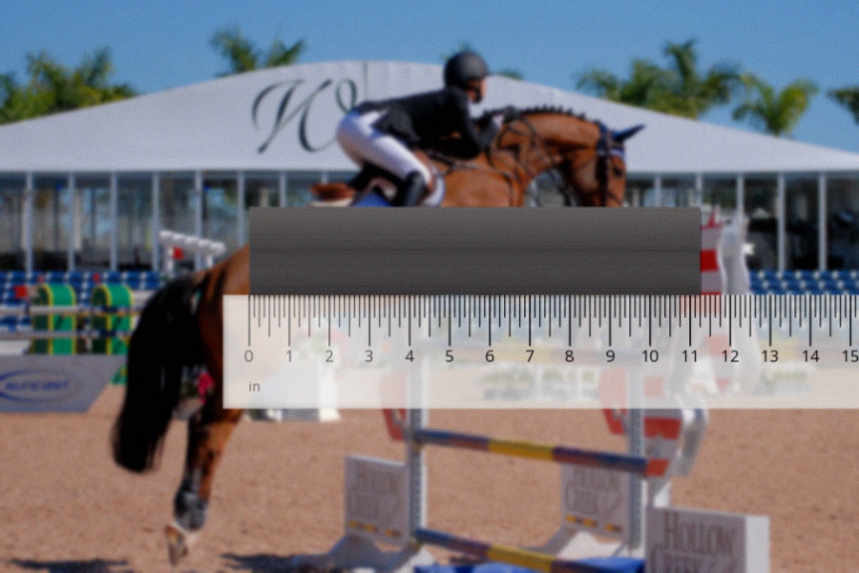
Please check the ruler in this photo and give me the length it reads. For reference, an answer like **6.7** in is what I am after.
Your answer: **11.25** in
